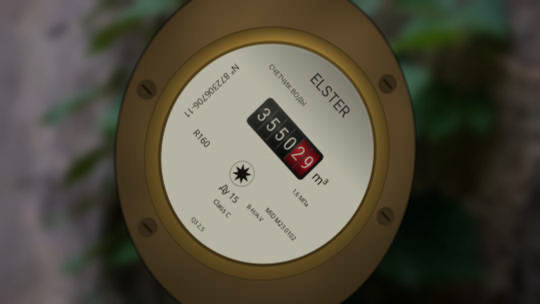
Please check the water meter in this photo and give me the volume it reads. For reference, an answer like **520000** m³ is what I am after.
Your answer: **3550.29** m³
